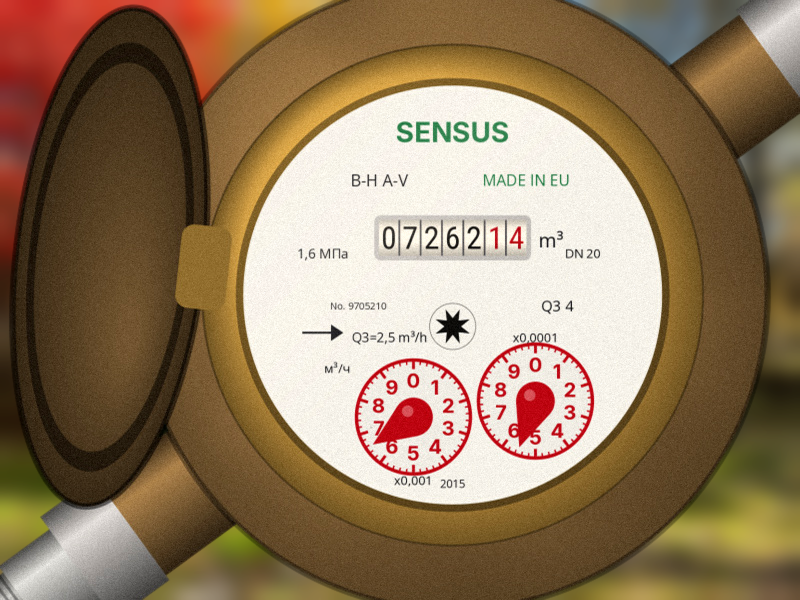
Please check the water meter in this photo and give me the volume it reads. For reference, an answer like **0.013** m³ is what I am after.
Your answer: **7262.1465** m³
